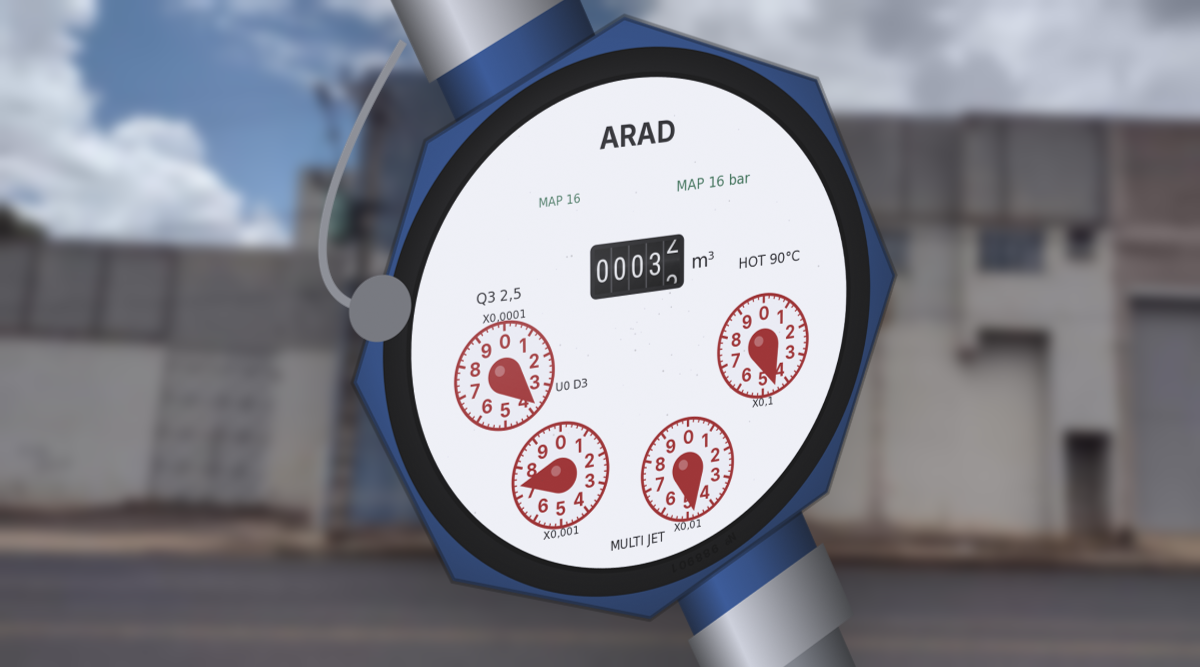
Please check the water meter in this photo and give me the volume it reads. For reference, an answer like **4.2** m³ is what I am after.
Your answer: **32.4473** m³
